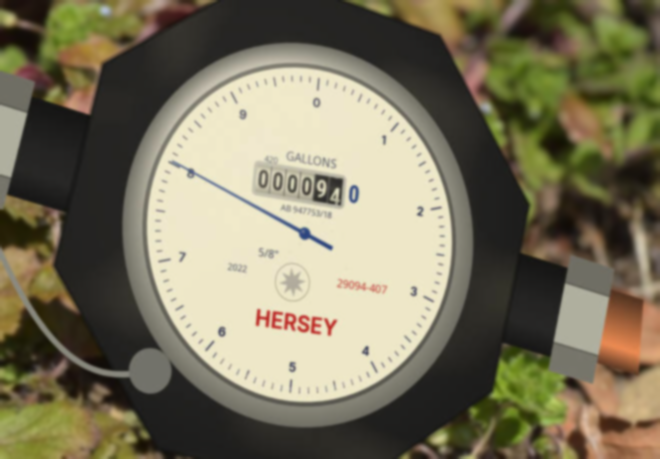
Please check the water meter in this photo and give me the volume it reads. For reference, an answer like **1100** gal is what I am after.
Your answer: **938.0** gal
